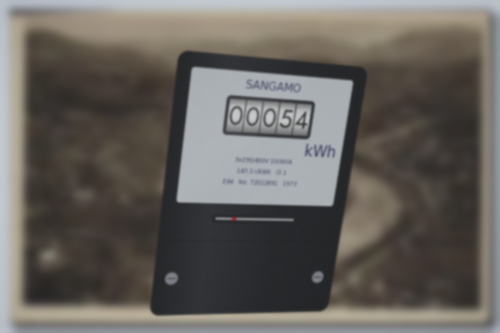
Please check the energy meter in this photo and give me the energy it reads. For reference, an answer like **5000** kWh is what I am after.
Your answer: **54** kWh
